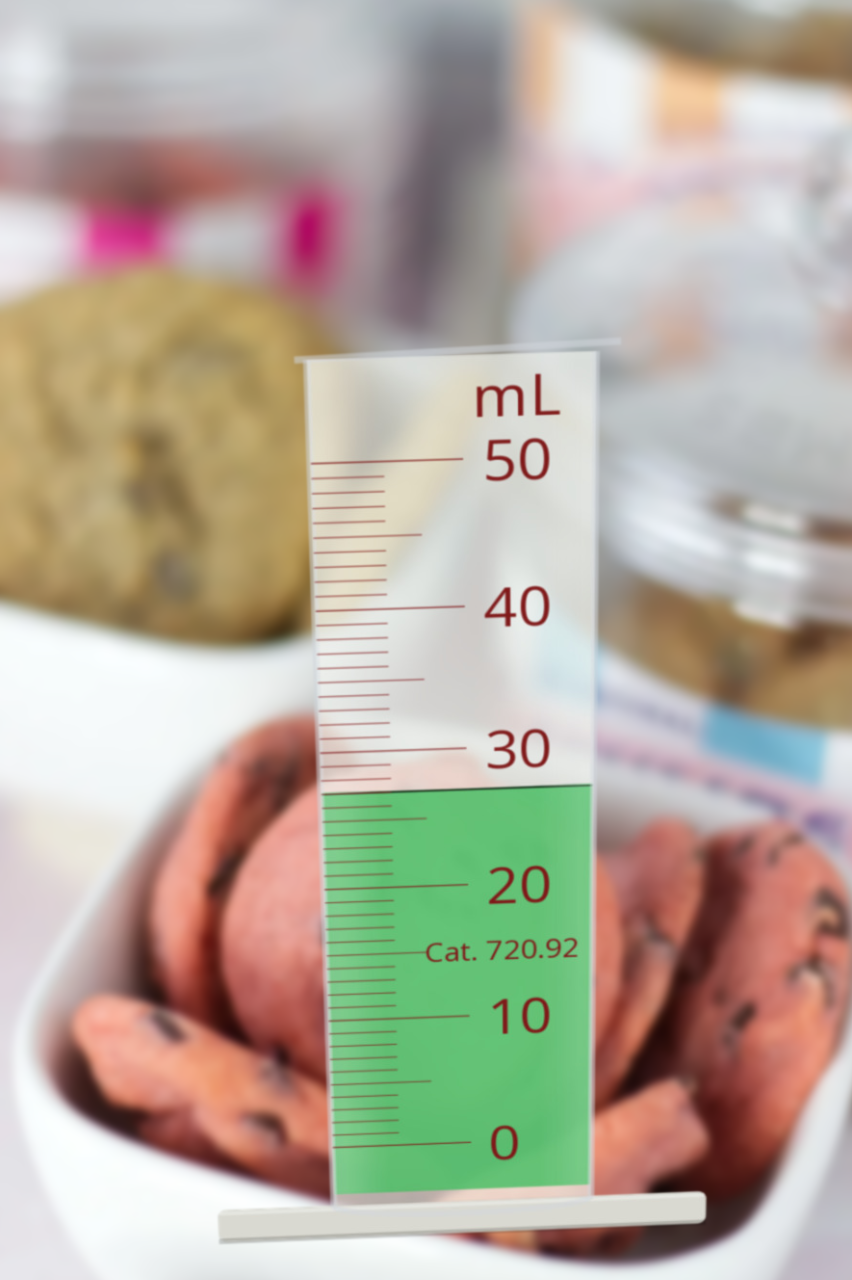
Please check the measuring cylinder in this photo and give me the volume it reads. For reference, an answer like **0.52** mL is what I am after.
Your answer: **27** mL
